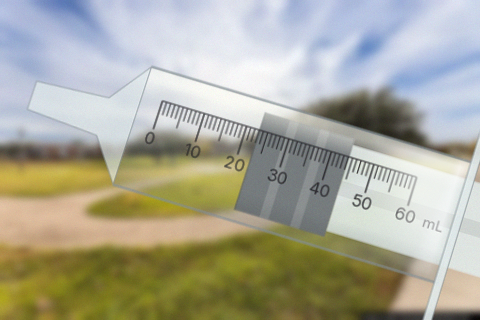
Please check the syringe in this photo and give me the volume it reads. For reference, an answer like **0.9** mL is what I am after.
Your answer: **23** mL
